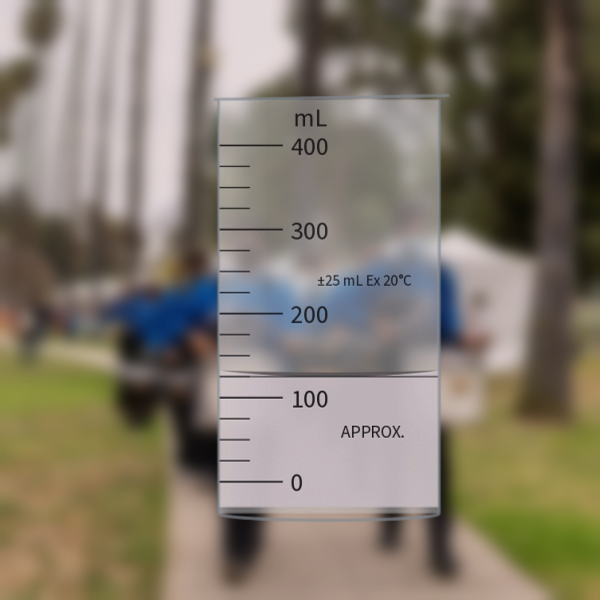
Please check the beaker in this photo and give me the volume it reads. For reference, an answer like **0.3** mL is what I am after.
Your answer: **125** mL
